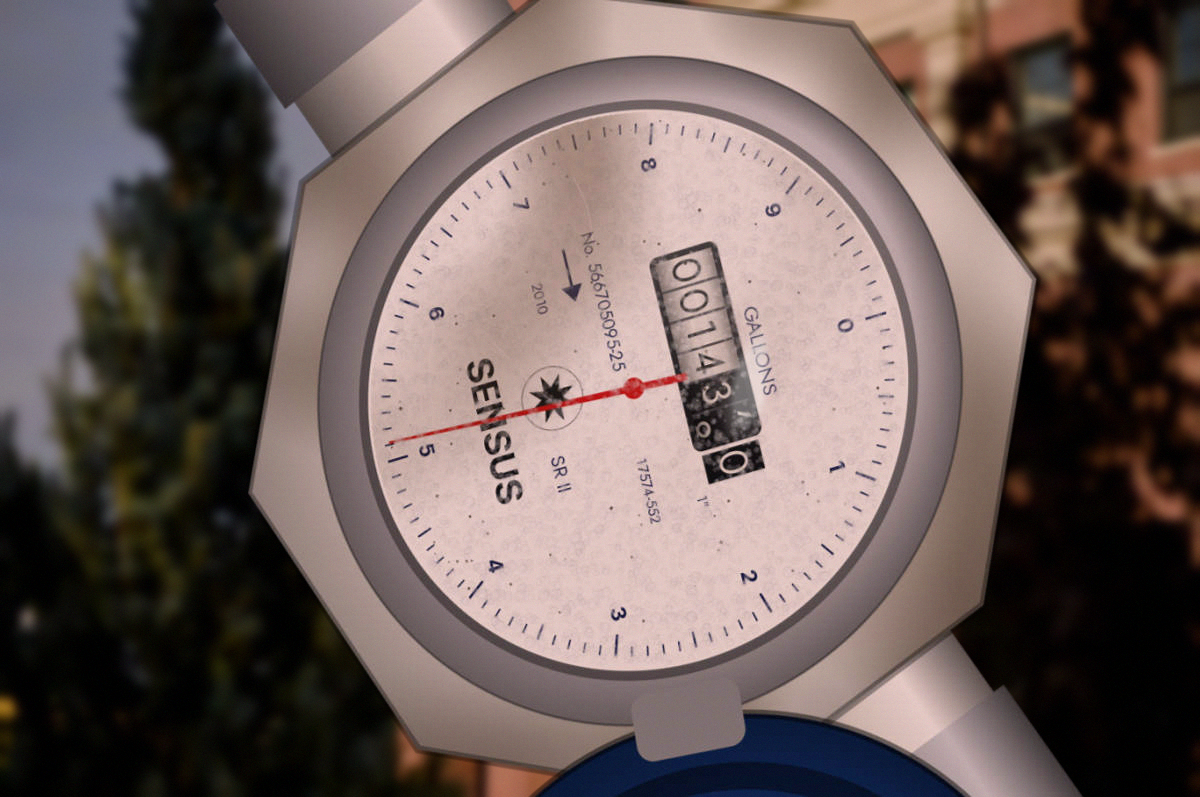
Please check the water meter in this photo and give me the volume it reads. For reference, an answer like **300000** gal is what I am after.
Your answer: **14375.1** gal
